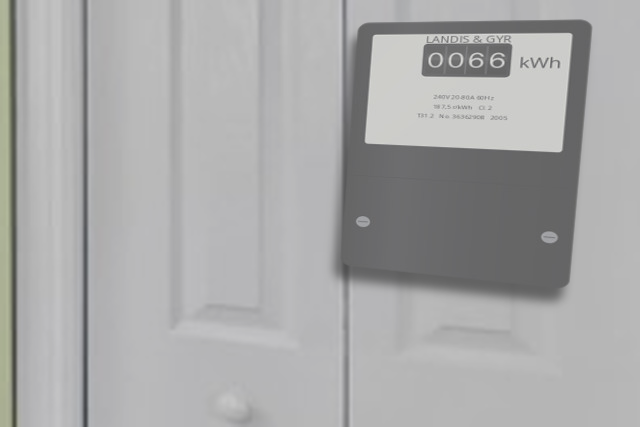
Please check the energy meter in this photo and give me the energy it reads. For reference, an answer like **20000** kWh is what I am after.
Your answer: **66** kWh
